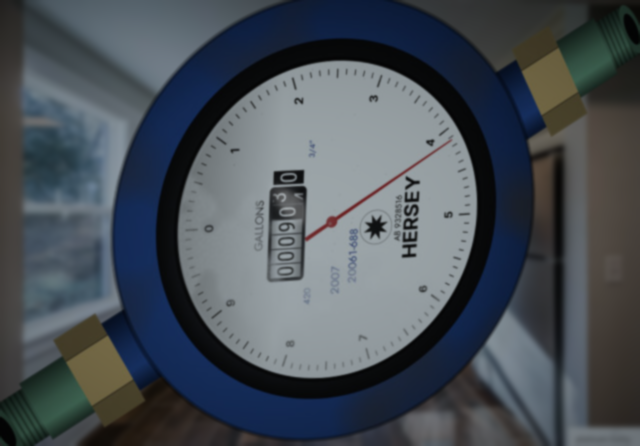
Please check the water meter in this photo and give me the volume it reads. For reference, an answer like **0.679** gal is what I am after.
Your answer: **9034.1** gal
